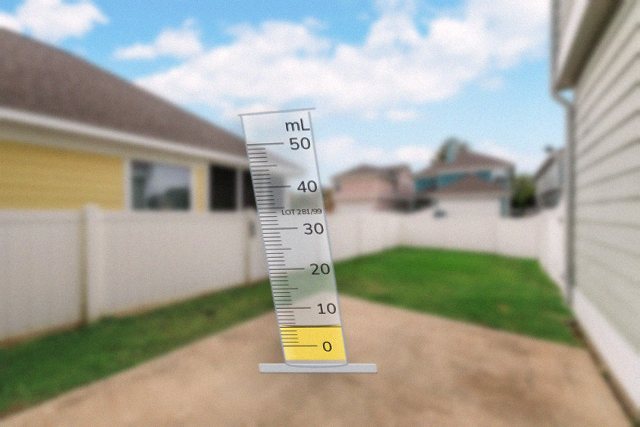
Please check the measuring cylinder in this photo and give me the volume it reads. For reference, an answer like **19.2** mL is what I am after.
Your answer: **5** mL
